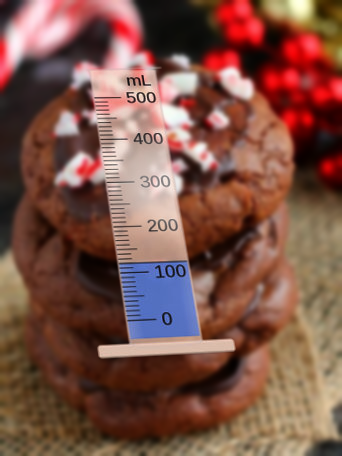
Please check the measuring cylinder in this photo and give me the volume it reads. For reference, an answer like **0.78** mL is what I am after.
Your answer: **120** mL
